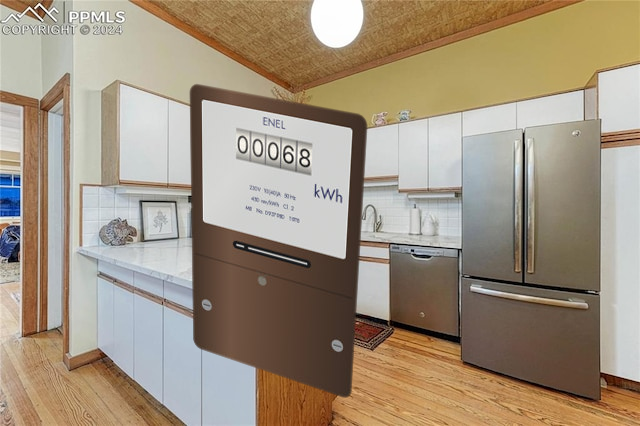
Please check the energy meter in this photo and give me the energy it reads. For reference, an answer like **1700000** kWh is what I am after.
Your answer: **68** kWh
